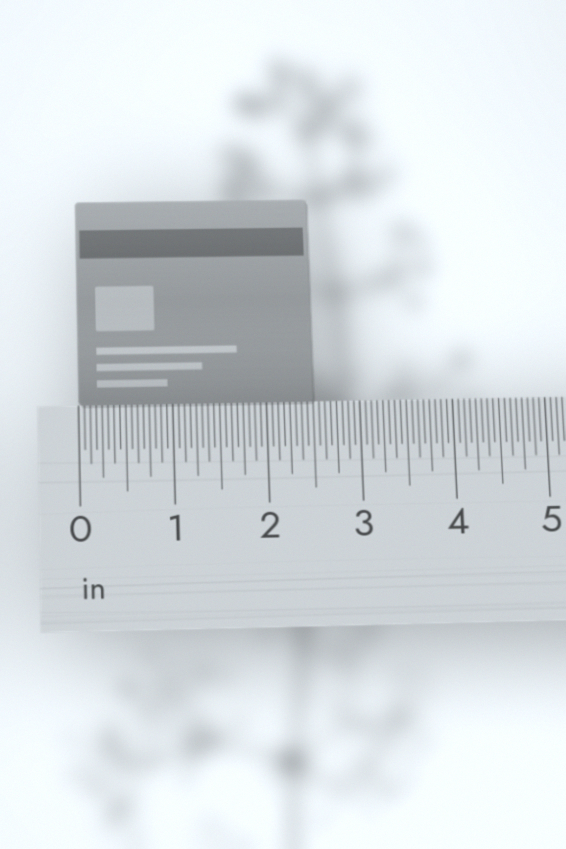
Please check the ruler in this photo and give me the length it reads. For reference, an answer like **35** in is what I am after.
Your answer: **2.5** in
